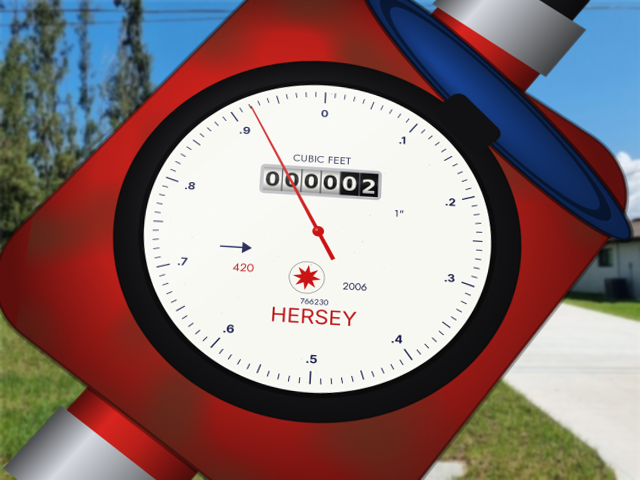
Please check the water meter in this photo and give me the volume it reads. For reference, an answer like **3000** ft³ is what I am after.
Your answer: **1.92** ft³
